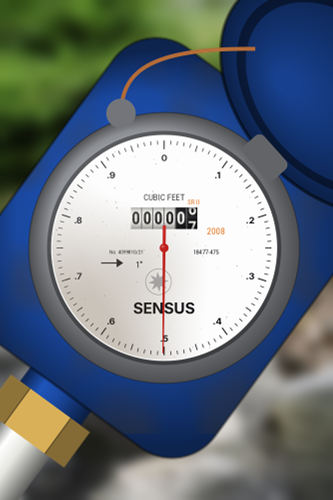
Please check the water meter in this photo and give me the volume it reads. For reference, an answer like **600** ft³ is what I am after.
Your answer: **6.50** ft³
